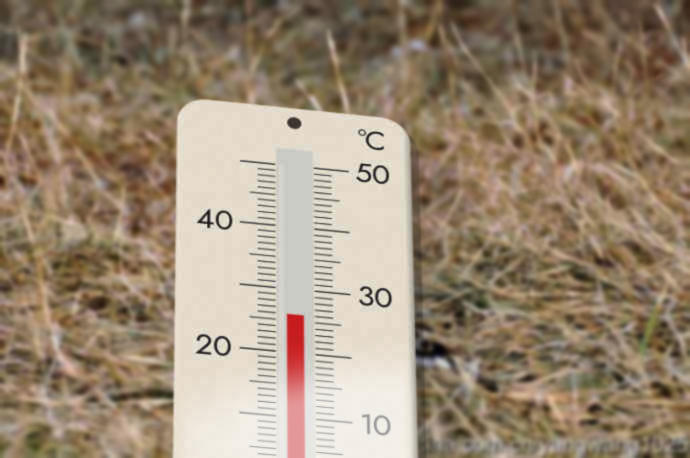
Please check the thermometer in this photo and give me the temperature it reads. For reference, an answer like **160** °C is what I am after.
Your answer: **26** °C
